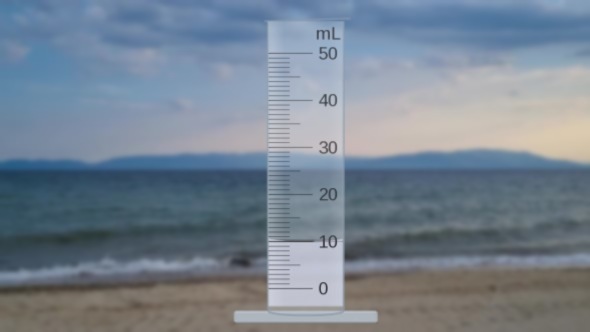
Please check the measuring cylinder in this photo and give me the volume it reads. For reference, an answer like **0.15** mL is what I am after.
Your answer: **10** mL
